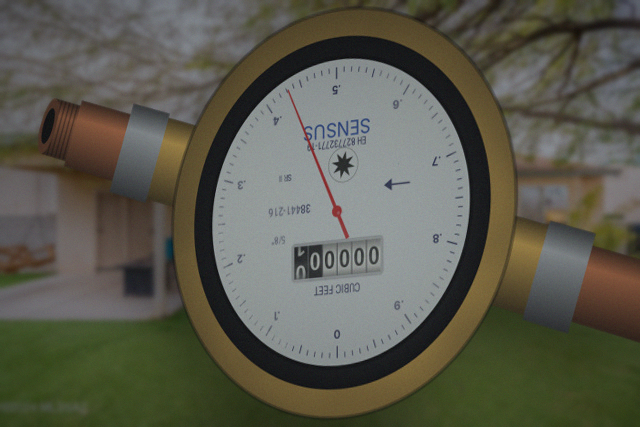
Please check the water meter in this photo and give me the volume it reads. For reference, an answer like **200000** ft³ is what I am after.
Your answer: **0.43** ft³
